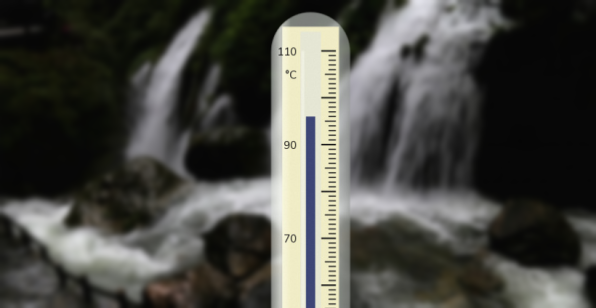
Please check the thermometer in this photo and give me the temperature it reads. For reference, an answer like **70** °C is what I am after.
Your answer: **96** °C
